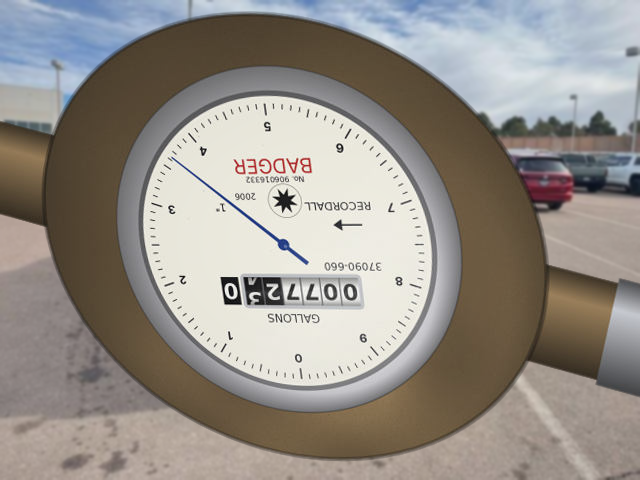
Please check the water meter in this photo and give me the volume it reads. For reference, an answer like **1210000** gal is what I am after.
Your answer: **77233.6** gal
